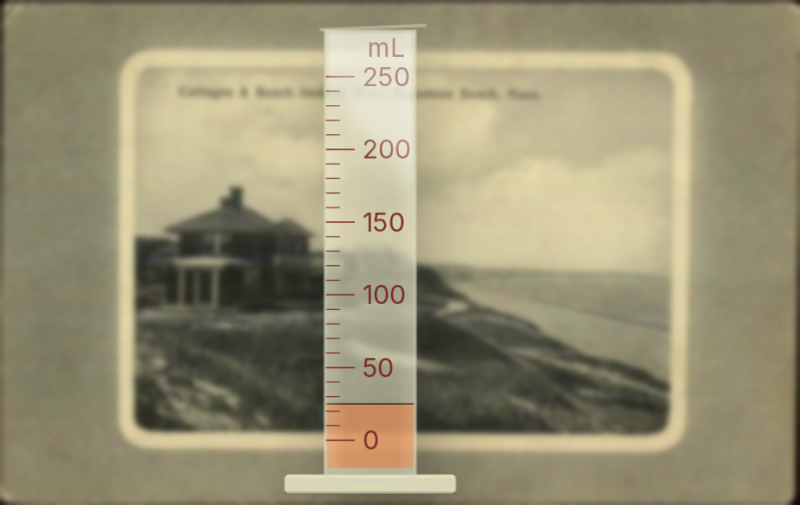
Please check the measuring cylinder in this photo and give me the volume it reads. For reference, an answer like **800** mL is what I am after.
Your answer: **25** mL
